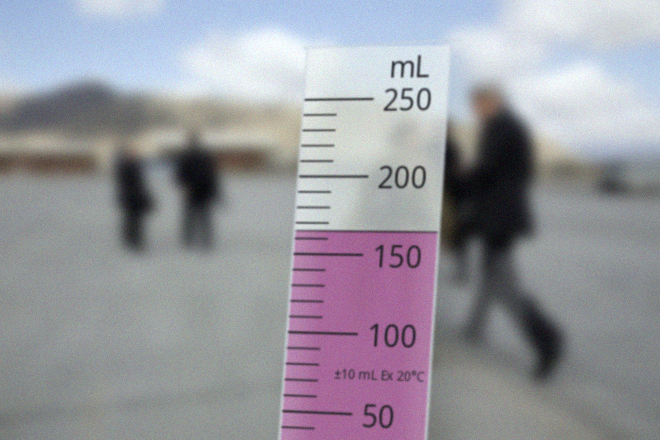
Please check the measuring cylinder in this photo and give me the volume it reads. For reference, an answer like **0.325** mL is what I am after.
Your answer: **165** mL
